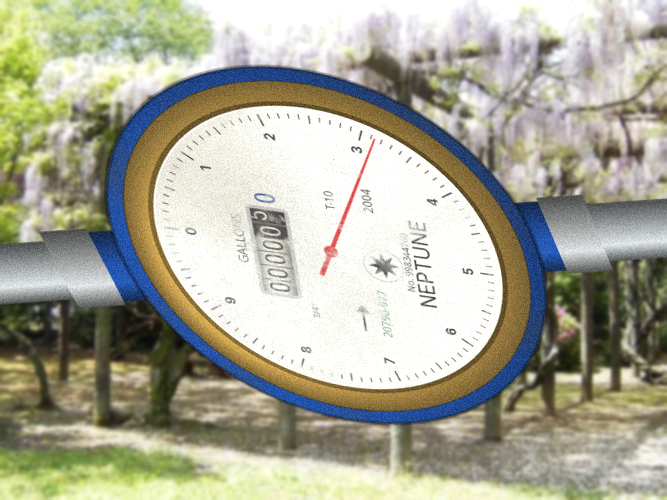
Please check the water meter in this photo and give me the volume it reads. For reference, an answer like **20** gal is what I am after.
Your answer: **53.1** gal
